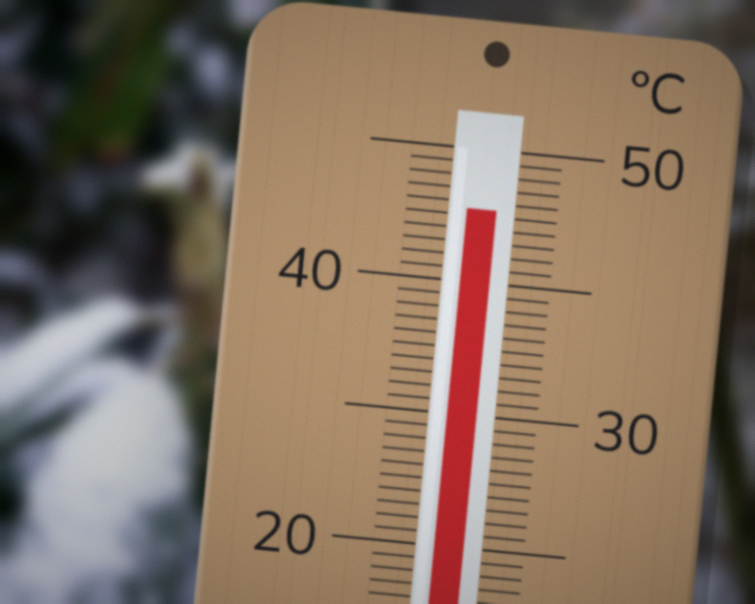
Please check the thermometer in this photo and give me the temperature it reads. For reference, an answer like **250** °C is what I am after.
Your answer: **45.5** °C
